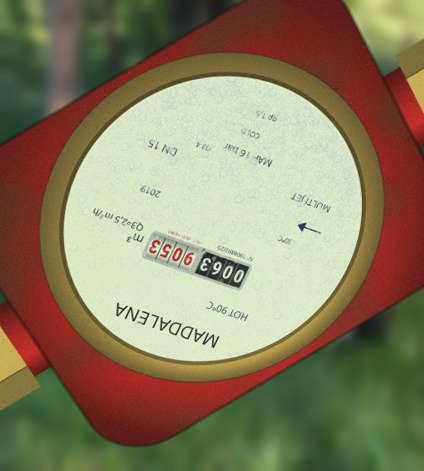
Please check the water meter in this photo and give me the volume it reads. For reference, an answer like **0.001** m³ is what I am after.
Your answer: **63.9053** m³
